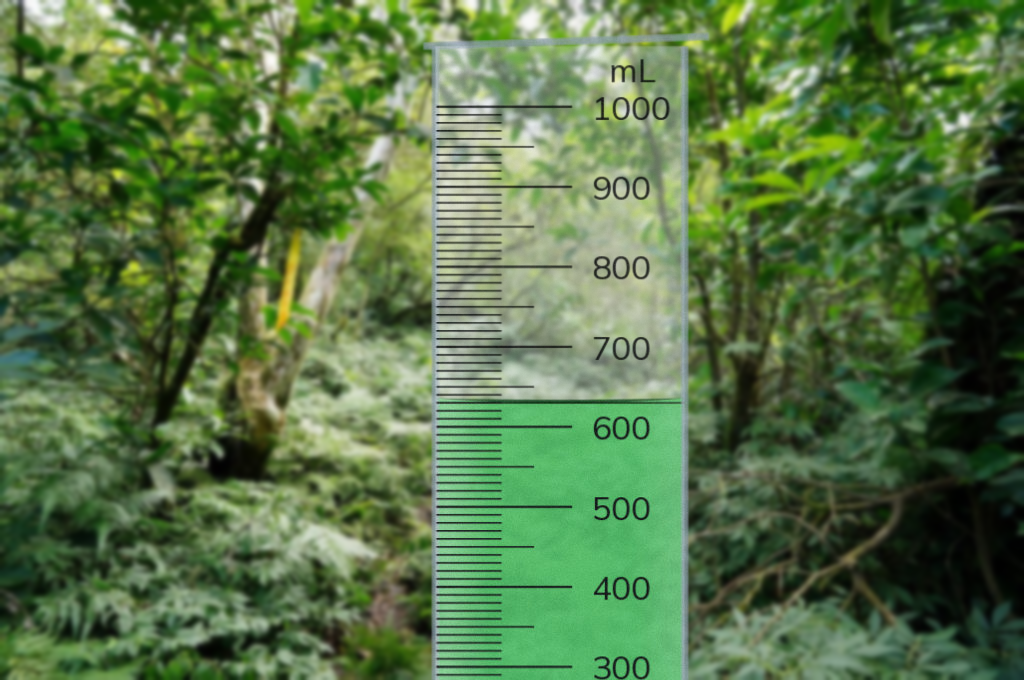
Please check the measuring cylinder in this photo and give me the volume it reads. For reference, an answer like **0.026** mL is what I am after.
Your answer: **630** mL
